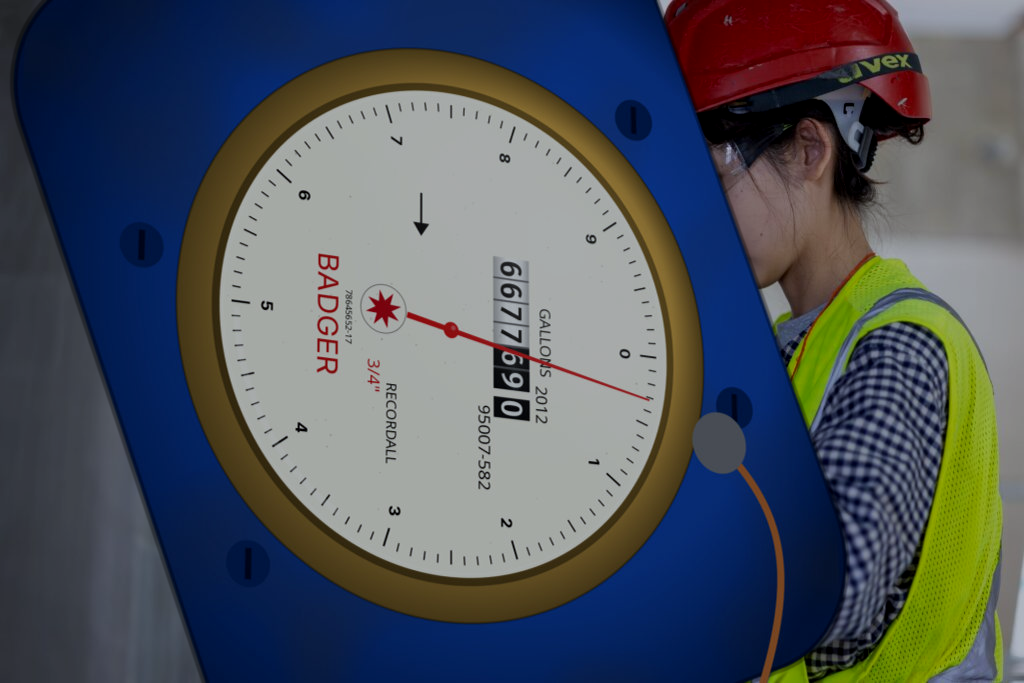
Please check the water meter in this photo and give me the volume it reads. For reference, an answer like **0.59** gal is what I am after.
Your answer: **6677690.3** gal
